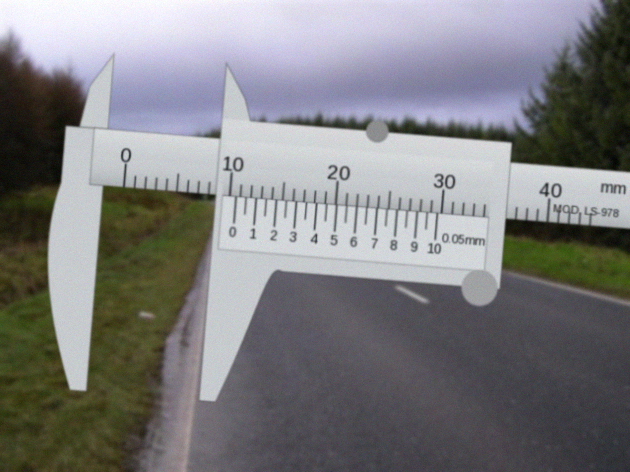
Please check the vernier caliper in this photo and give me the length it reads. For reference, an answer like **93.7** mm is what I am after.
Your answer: **10.6** mm
